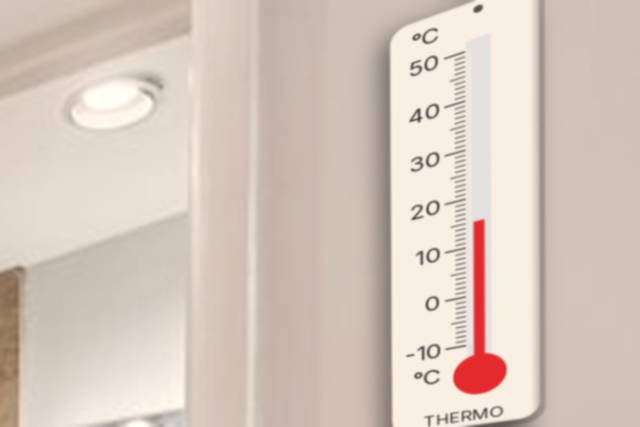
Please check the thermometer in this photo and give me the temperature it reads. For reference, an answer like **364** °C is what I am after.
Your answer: **15** °C
